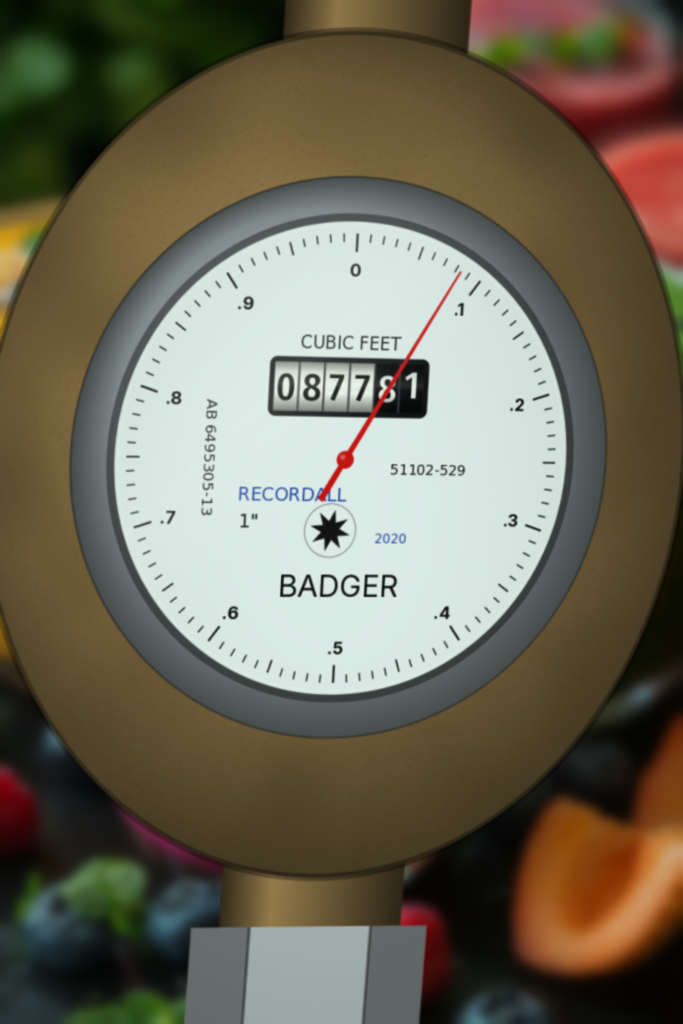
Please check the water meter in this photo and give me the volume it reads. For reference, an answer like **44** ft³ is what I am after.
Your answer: **87781.08** ft³
